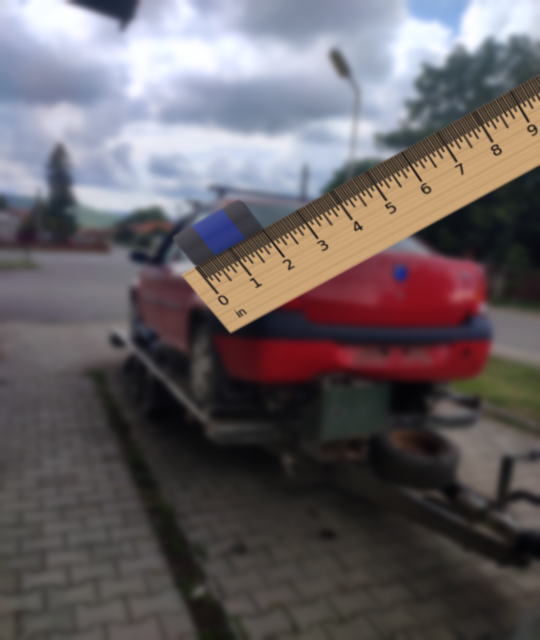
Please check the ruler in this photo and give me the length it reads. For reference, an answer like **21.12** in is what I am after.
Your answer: **2** in
